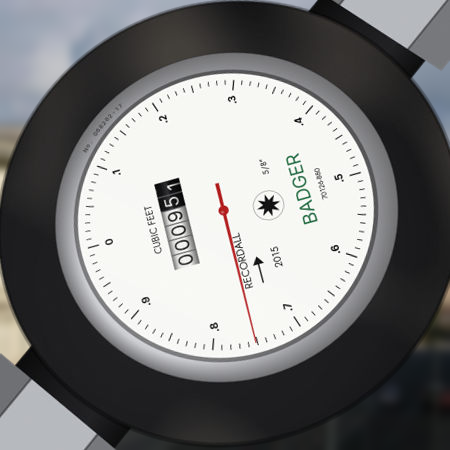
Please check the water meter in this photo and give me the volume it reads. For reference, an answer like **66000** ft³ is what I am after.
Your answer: **950.75** ft³
